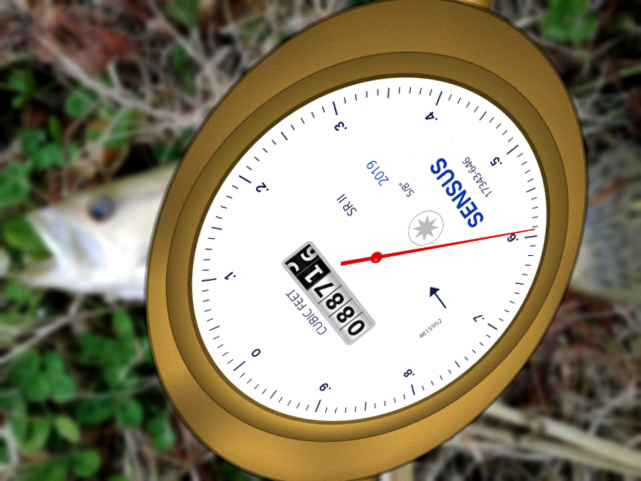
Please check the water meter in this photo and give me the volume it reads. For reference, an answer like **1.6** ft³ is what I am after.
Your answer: **88715.59** ft³
